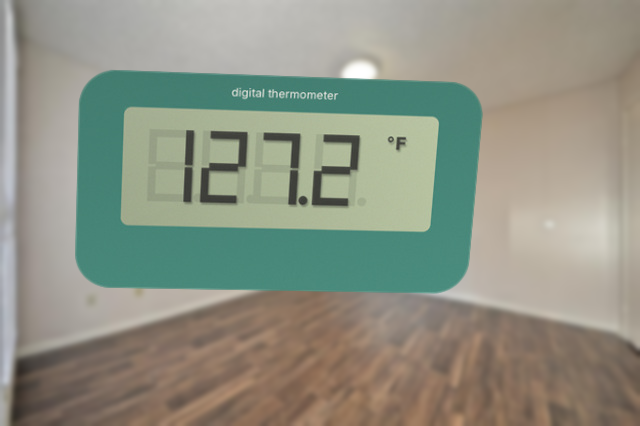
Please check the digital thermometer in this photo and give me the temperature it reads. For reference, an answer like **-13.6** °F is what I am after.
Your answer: **127.2** °F
